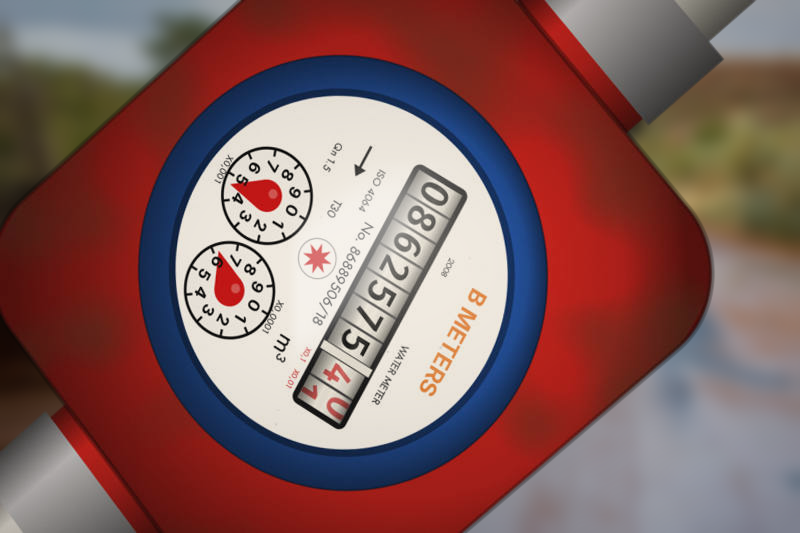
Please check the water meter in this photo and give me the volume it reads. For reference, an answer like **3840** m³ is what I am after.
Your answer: **862575.4046** m³
